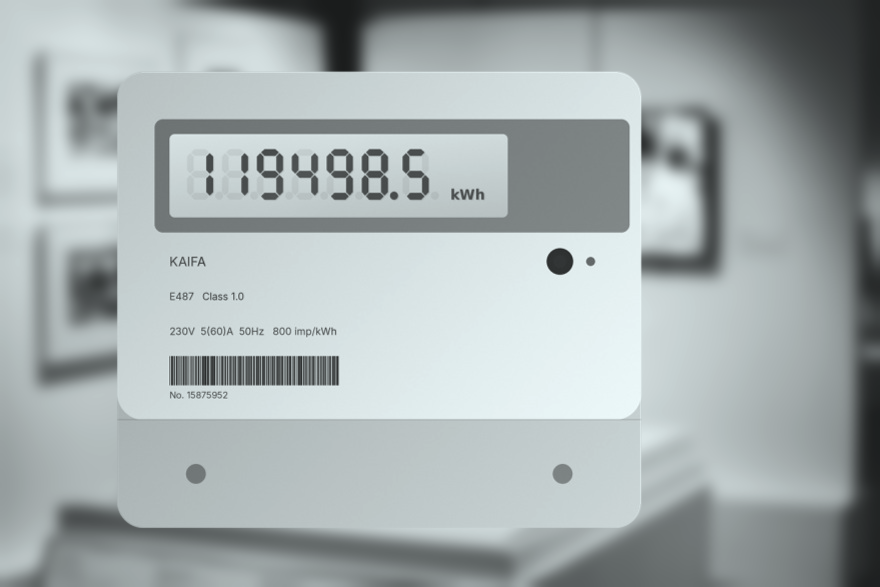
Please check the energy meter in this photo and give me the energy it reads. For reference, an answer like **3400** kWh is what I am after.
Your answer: **119498.5** kWh
